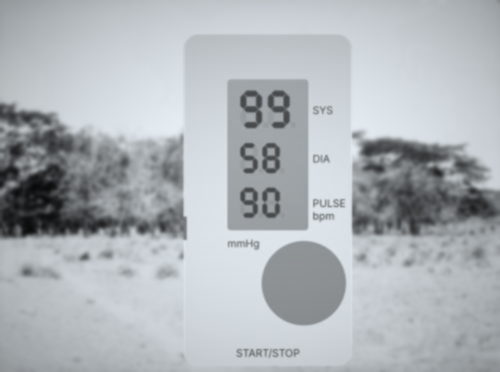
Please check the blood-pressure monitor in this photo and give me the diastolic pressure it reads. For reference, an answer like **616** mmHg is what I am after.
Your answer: **58** mmHg
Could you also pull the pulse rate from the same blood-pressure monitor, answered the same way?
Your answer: **90** bpm
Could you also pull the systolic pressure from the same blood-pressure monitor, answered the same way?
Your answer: **99** mmHg
